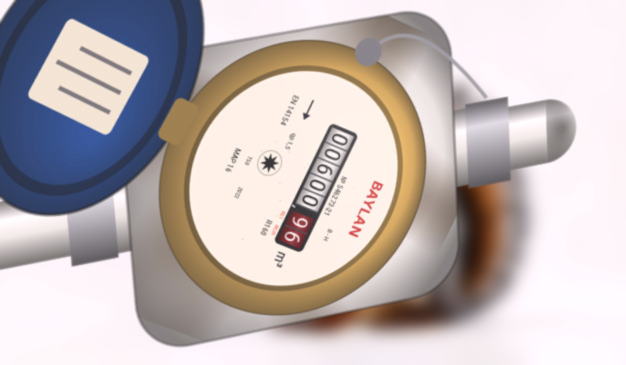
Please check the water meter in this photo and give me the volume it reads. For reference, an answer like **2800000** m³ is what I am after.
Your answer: **600.96** m³
